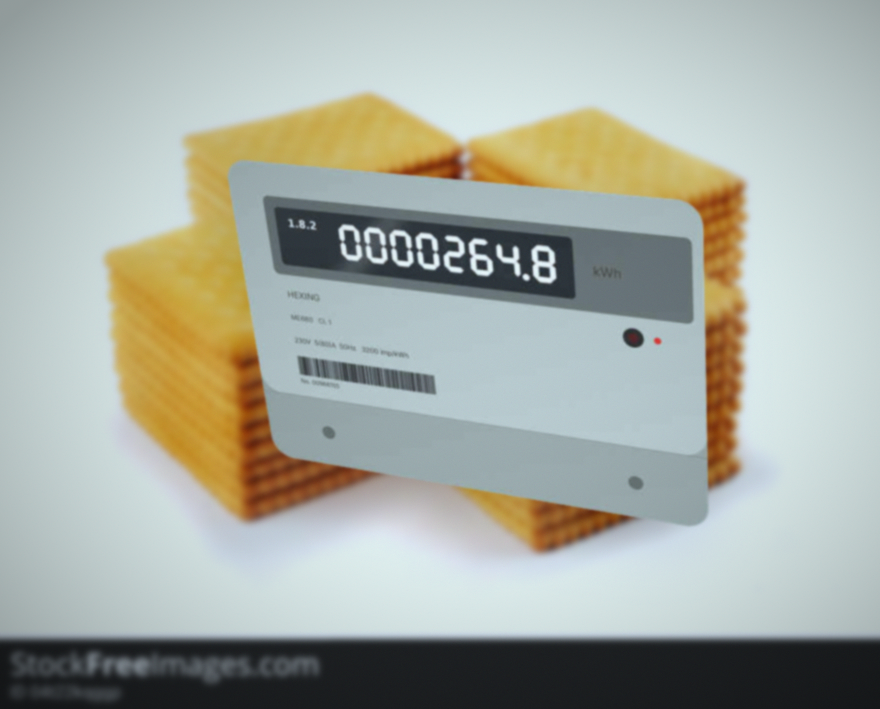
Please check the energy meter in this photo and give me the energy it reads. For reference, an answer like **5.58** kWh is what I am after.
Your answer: **264.8** kWh
